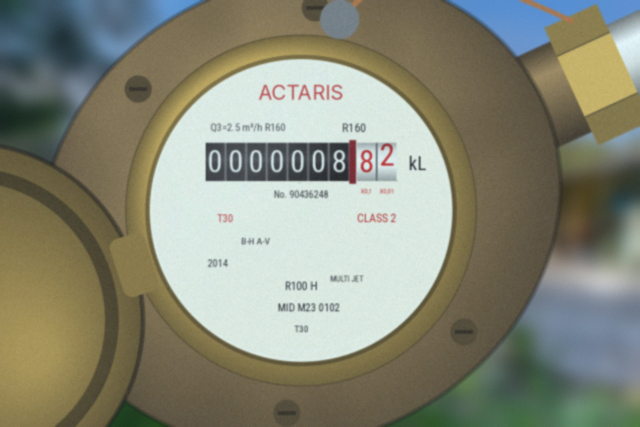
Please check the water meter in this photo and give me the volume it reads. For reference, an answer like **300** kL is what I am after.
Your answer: **8.82** kL
